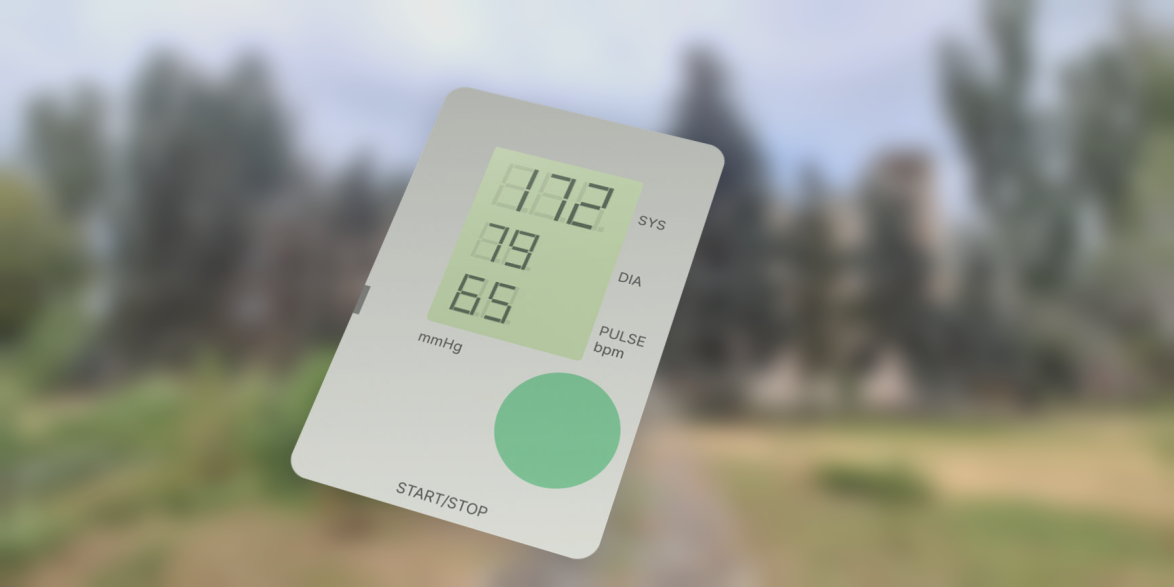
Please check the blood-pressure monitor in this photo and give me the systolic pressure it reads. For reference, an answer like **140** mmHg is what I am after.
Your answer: **172** mmHg
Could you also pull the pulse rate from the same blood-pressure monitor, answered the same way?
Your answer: **65** bpm
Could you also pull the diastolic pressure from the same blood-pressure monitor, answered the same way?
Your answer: **79** mmHg
